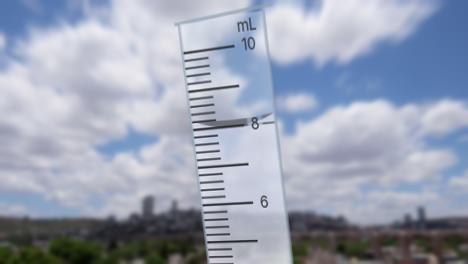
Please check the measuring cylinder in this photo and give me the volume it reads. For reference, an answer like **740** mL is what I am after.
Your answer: **8** mL
